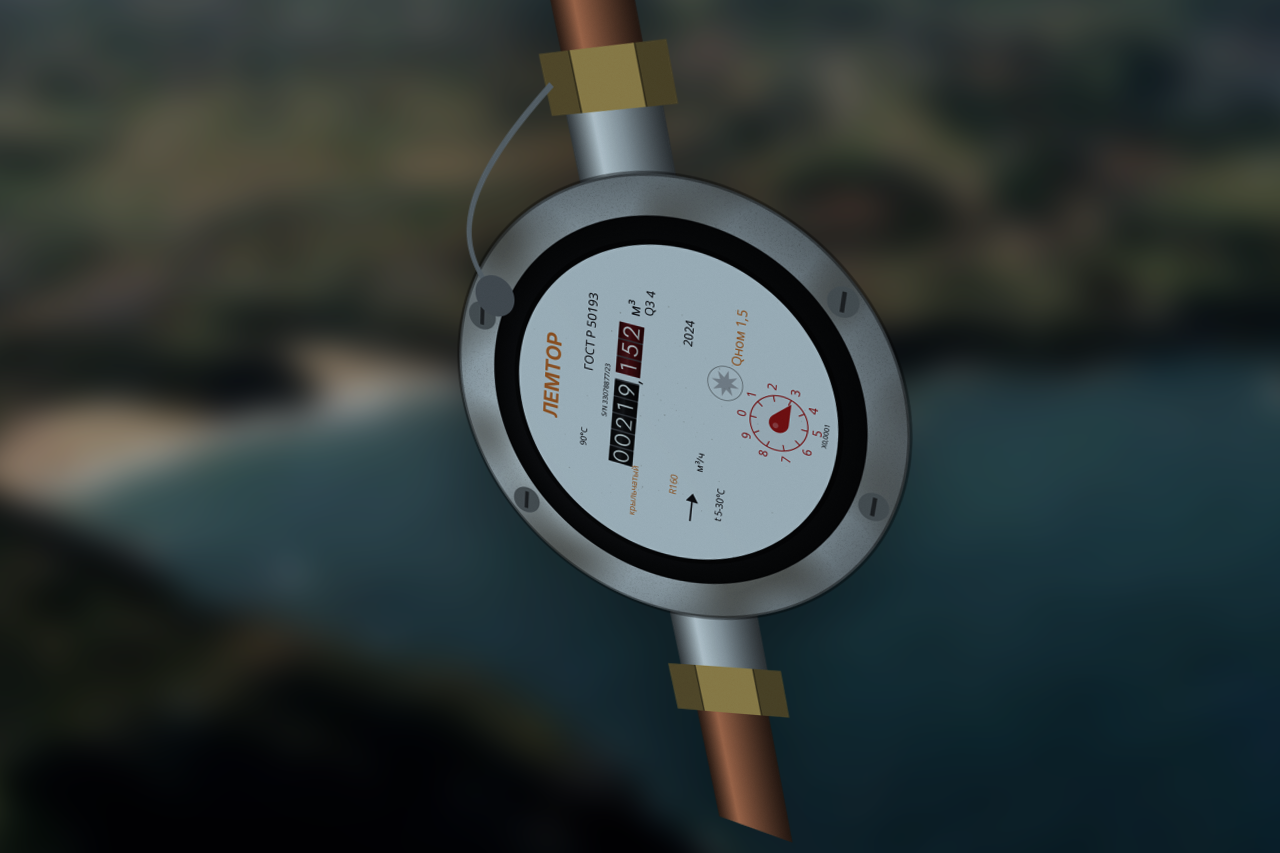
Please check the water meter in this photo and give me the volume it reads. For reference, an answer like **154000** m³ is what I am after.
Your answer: **219.1523** m³
